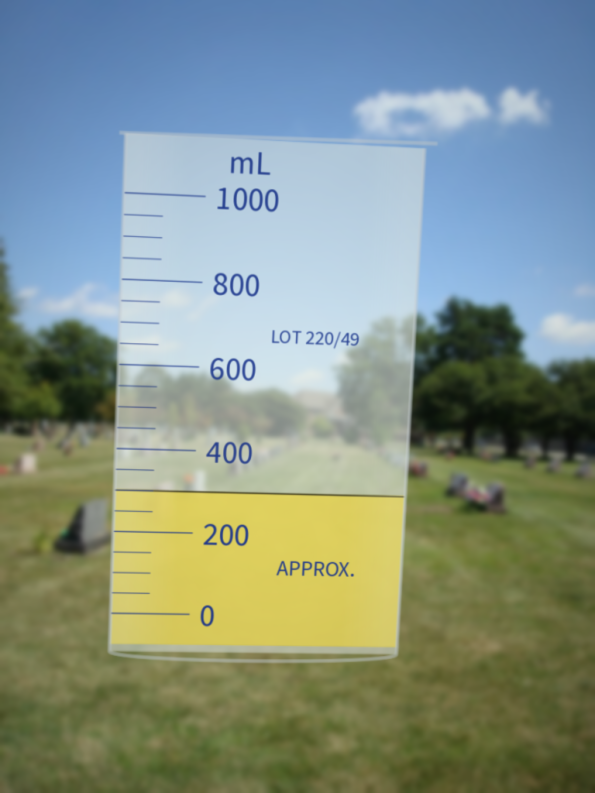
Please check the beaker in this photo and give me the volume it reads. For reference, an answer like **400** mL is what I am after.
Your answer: **300** mL
